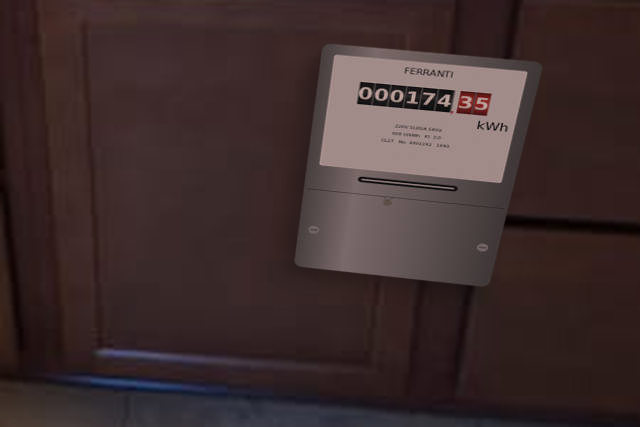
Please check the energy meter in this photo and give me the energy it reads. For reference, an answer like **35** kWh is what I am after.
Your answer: **174.35** kWh
